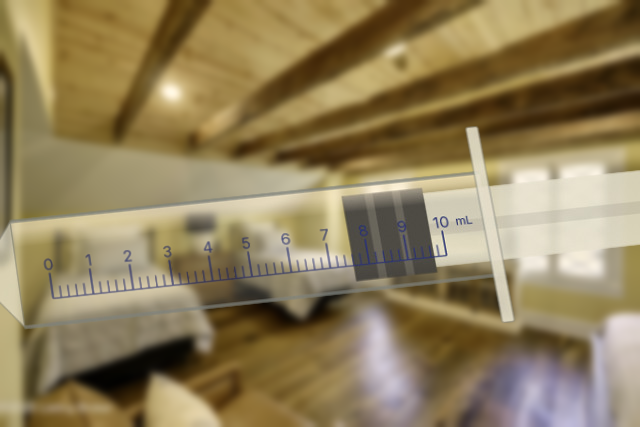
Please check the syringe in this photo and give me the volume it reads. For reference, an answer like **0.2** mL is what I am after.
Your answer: **7.6** mL
